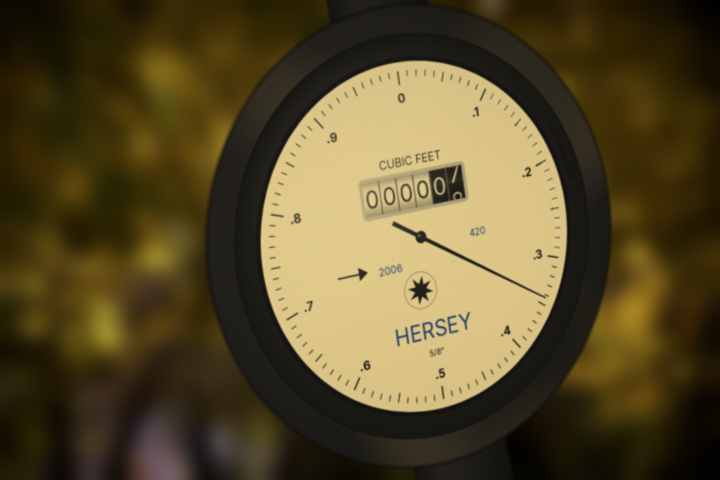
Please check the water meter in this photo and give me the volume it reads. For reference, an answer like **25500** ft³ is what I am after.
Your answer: **7.34** ft³
